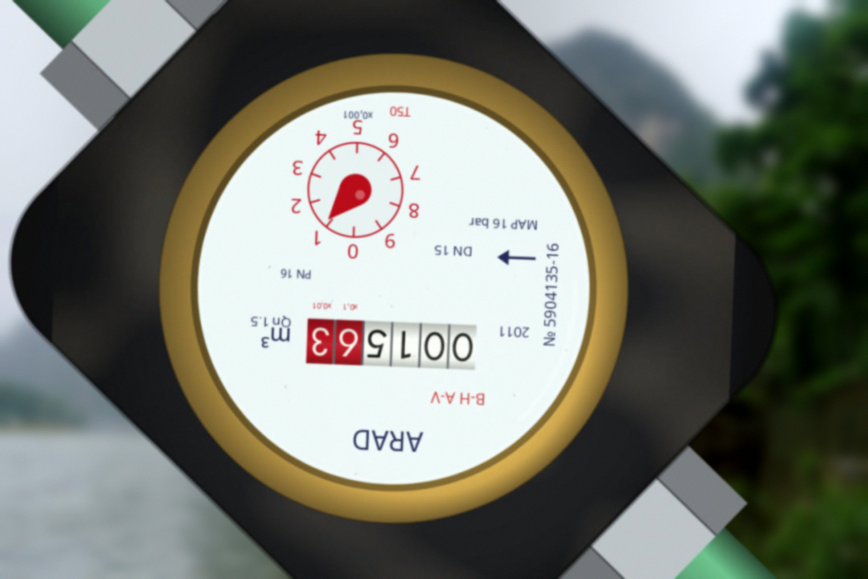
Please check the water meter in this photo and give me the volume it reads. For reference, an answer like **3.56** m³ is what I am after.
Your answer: **15.631** m³
